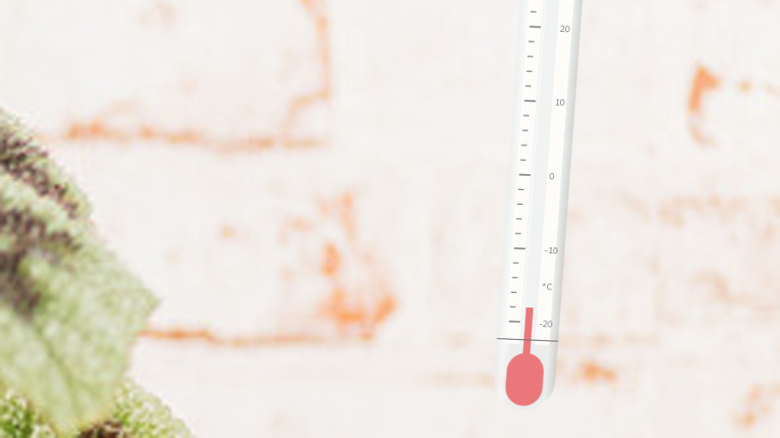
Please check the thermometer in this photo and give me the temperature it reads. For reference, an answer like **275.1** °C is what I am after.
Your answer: **-18** °C
